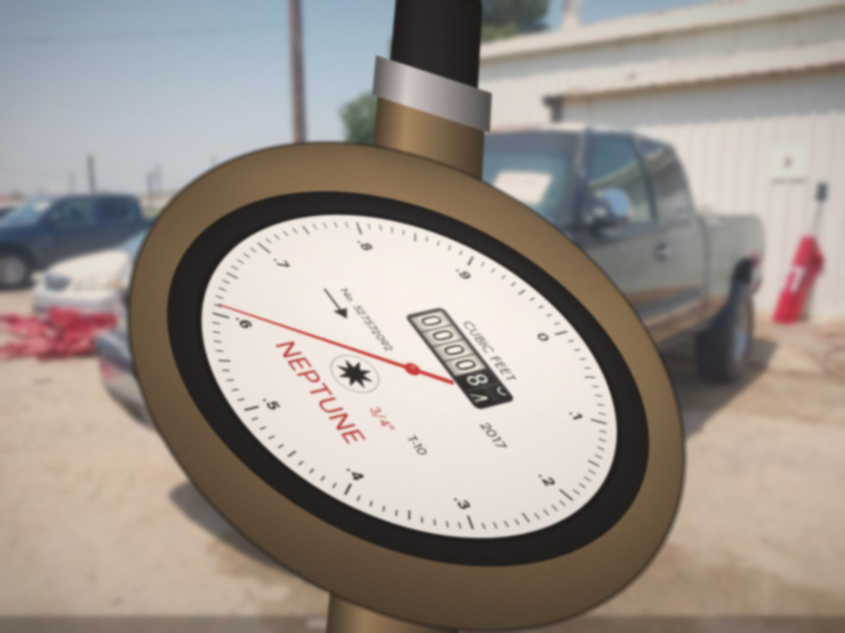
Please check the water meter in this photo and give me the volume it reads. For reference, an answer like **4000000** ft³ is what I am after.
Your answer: **83.61** ft³
